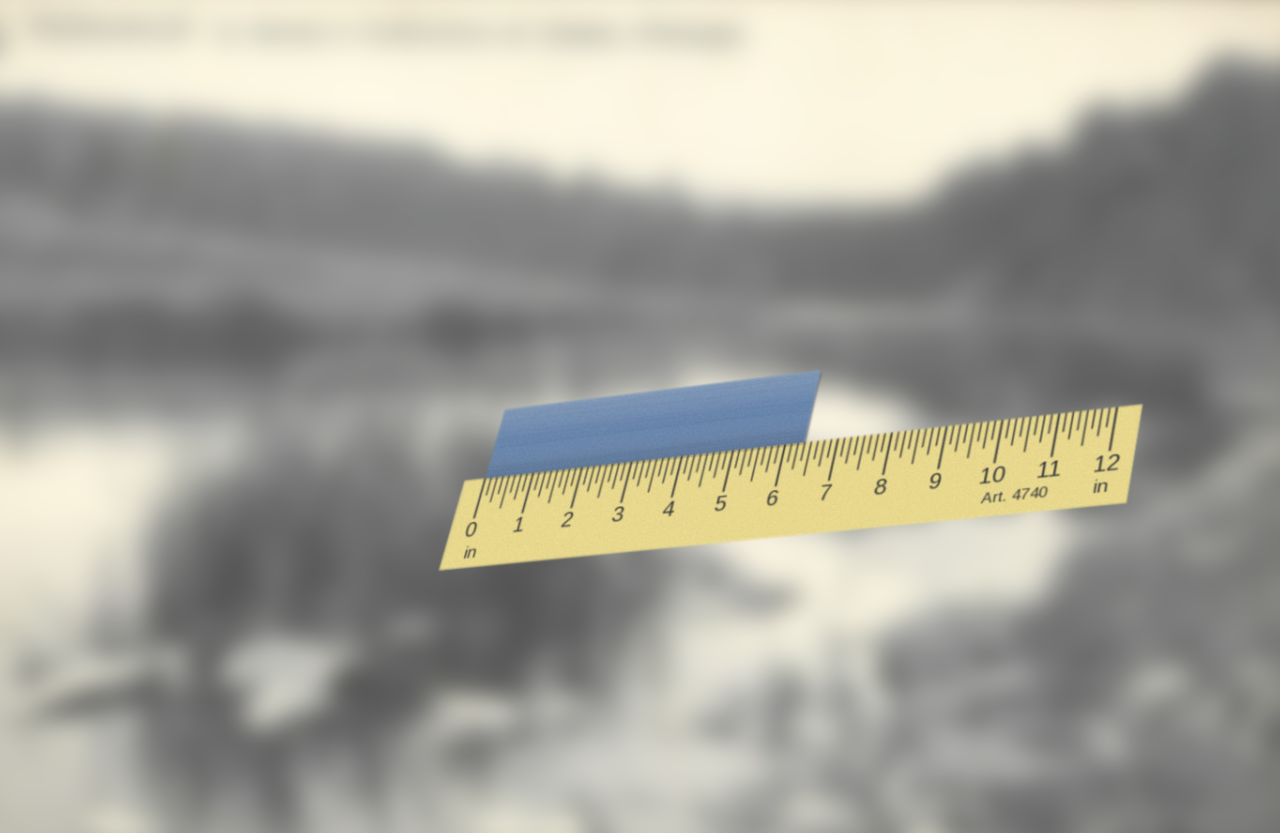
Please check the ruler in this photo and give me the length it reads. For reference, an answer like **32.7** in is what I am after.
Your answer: **6.375** in
